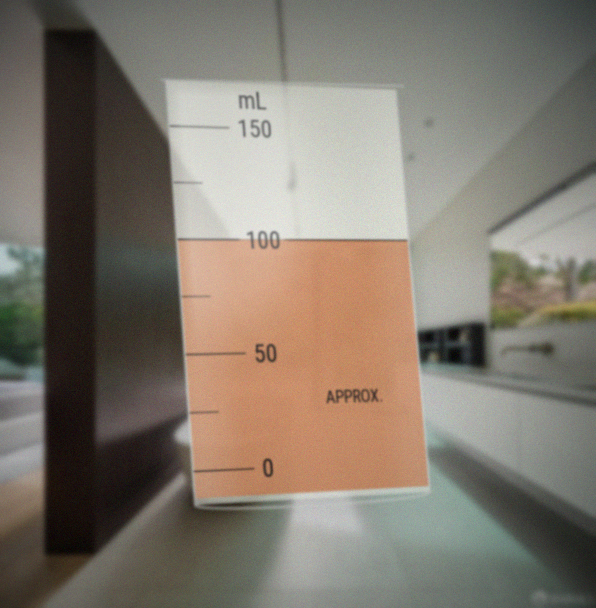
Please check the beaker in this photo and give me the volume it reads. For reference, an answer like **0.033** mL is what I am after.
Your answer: **100** mL
